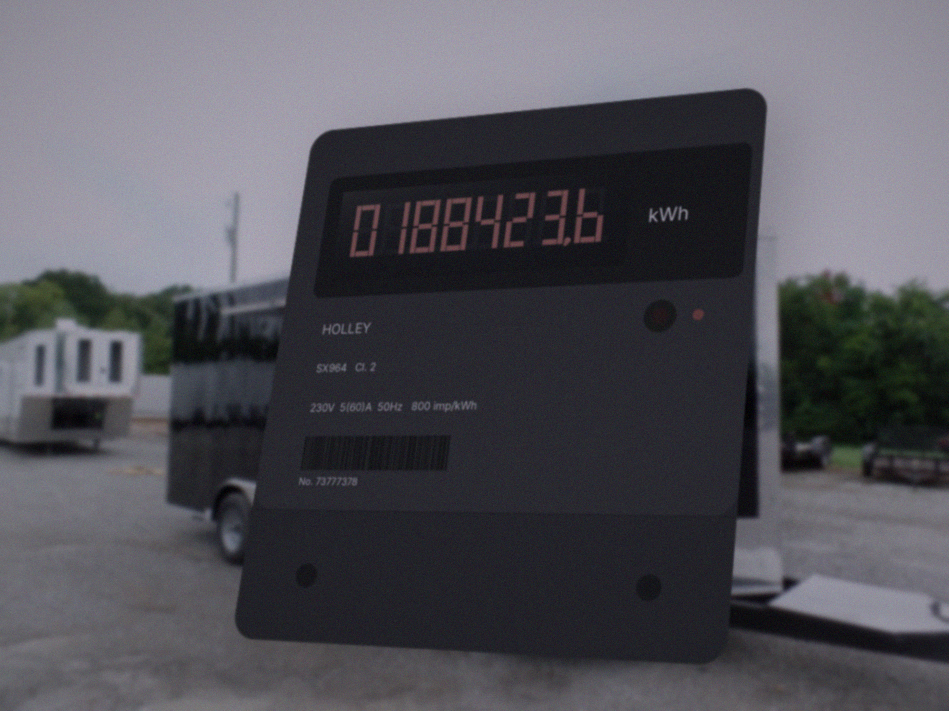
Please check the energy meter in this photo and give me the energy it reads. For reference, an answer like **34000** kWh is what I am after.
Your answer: **188423.6** kWh
